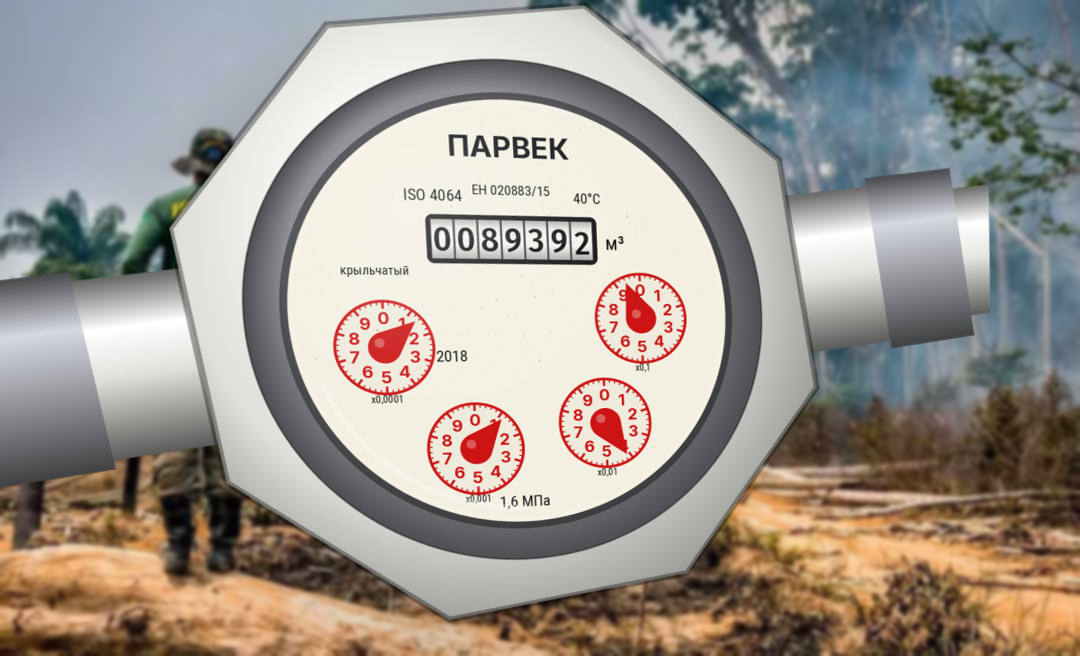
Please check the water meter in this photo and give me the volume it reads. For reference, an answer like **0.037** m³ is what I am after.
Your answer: **89391.9411** m³
